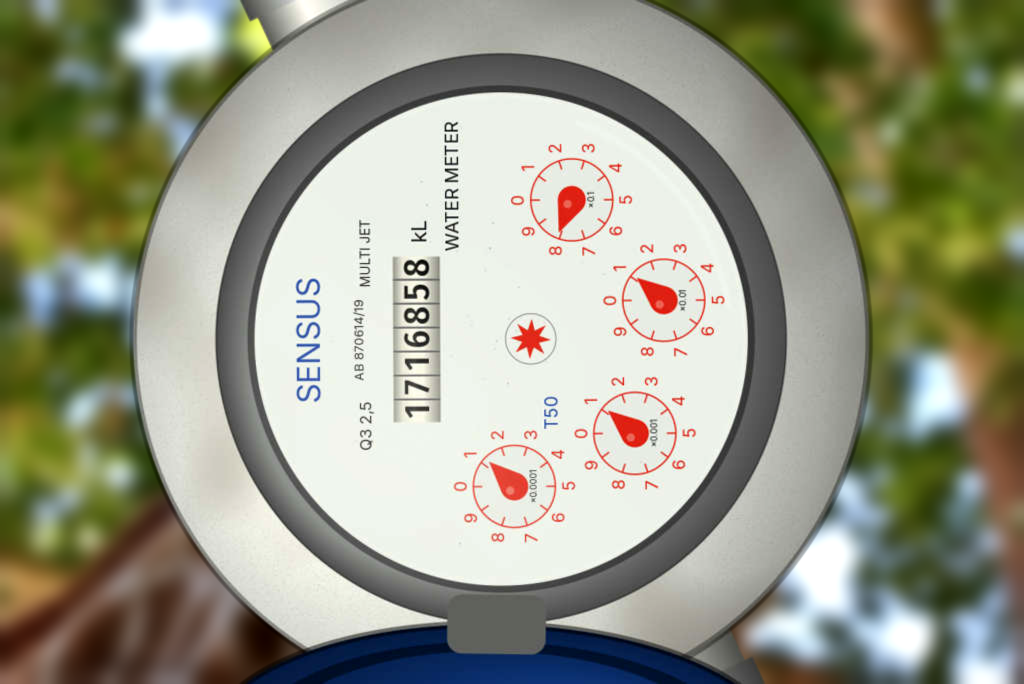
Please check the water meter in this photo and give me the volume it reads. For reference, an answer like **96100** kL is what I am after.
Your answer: **1716858.8111** kL
